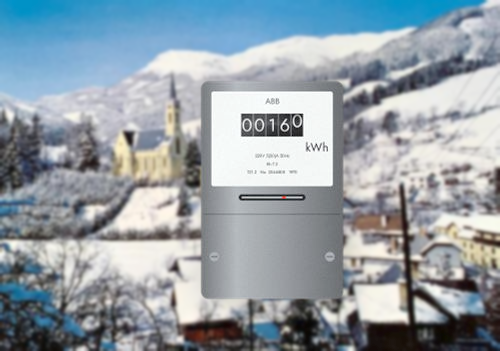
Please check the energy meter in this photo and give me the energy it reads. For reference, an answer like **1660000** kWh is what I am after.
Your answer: **160** kWh
